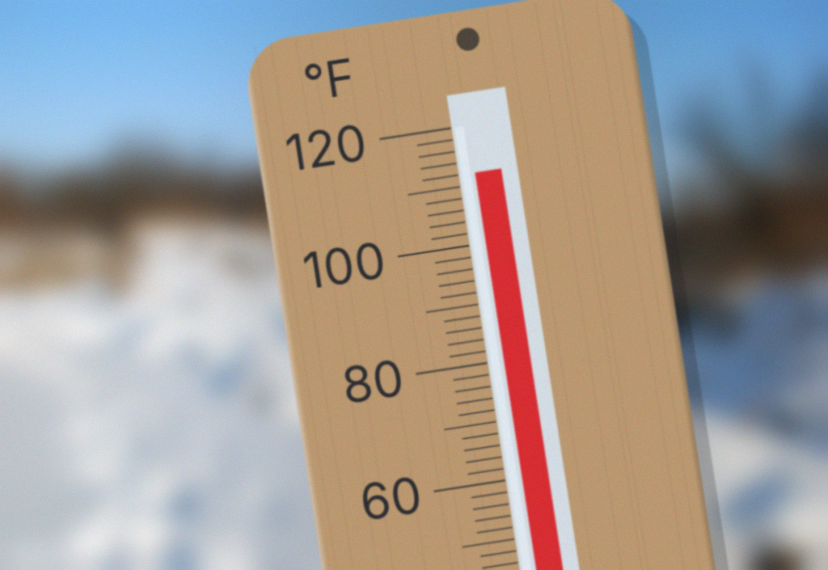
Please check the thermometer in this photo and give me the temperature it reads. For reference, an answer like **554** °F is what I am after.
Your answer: **112** °F
